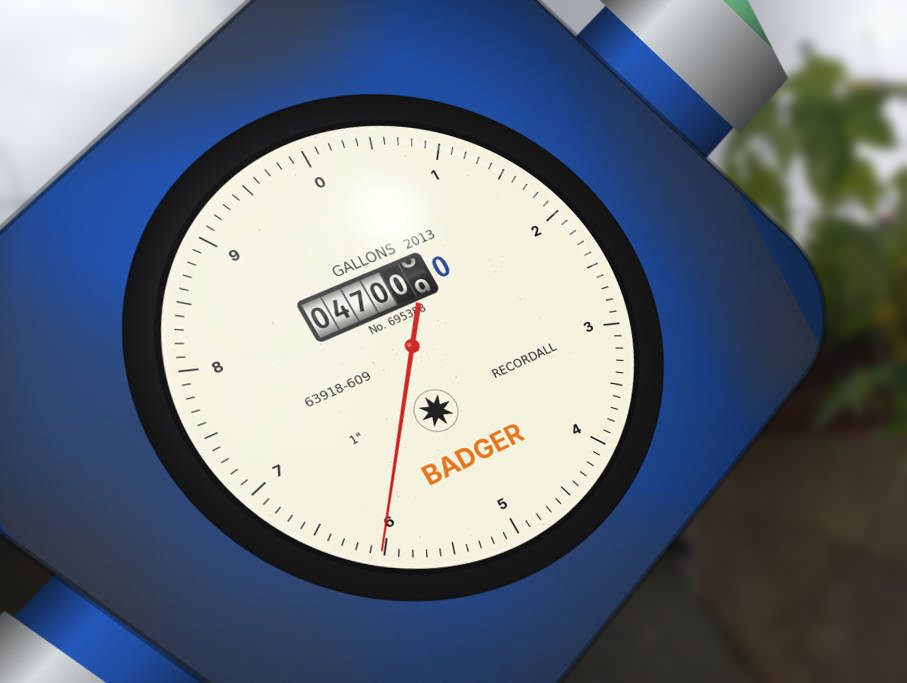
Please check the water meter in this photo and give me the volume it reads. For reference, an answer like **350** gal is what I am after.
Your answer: **470086.0** gal
